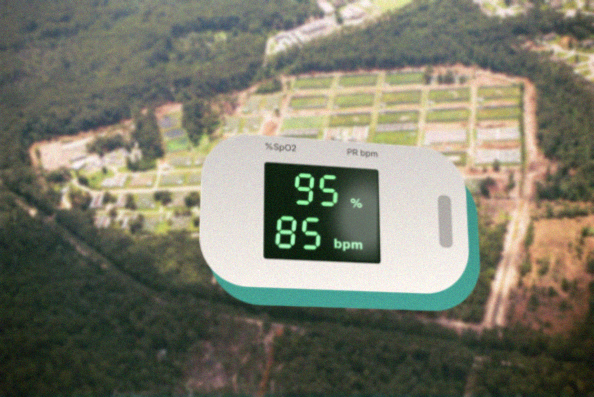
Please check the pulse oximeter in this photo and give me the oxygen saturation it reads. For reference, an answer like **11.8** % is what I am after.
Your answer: **95** %
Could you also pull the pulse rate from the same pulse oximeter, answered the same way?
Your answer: **85** bpm
